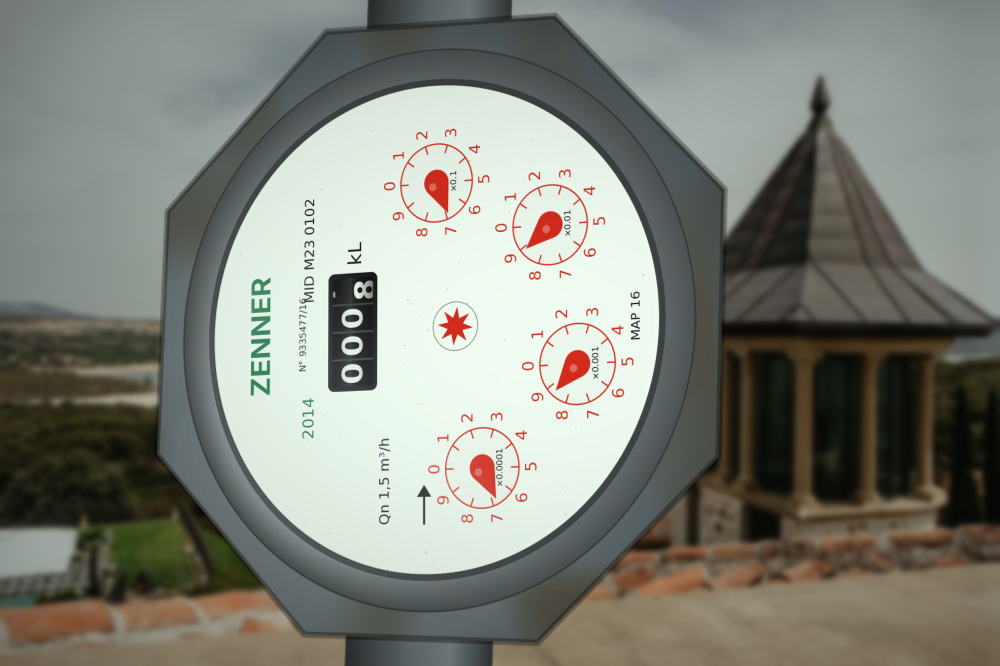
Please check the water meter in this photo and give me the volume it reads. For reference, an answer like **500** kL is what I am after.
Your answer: **7.6886** kL
